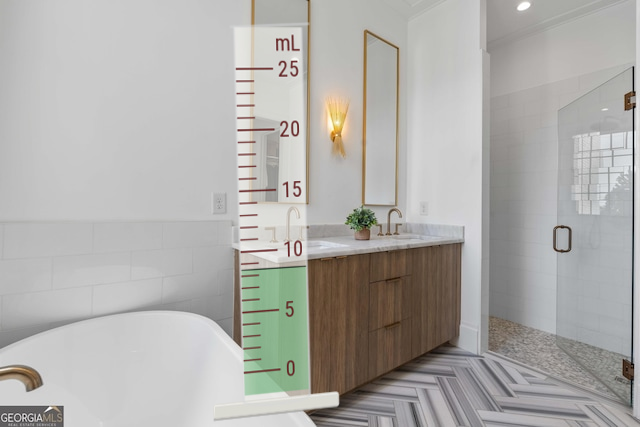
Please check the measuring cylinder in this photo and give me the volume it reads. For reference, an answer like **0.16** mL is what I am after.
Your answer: **8.5** mL
